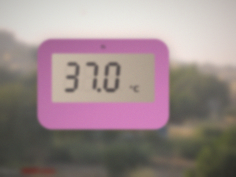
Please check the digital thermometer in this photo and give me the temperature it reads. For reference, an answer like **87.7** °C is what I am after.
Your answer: **37.0** °C
